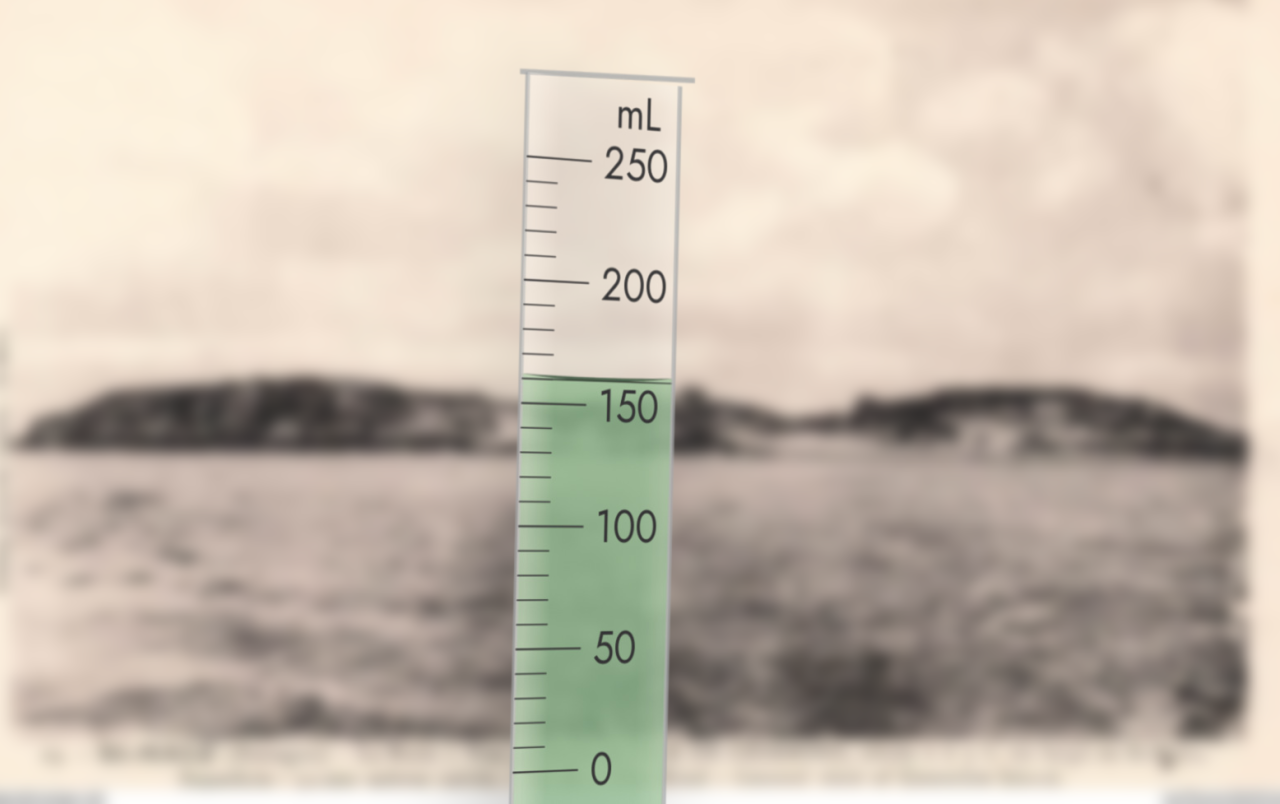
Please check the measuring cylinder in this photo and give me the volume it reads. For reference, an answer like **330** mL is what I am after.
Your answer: **160** mL
